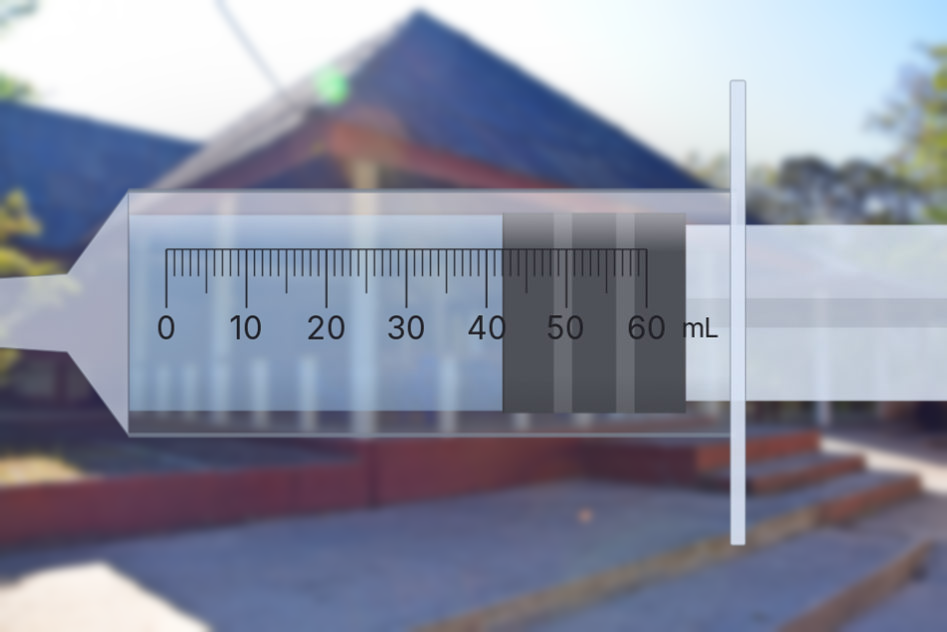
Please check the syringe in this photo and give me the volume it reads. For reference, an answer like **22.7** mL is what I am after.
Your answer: **42** mL
